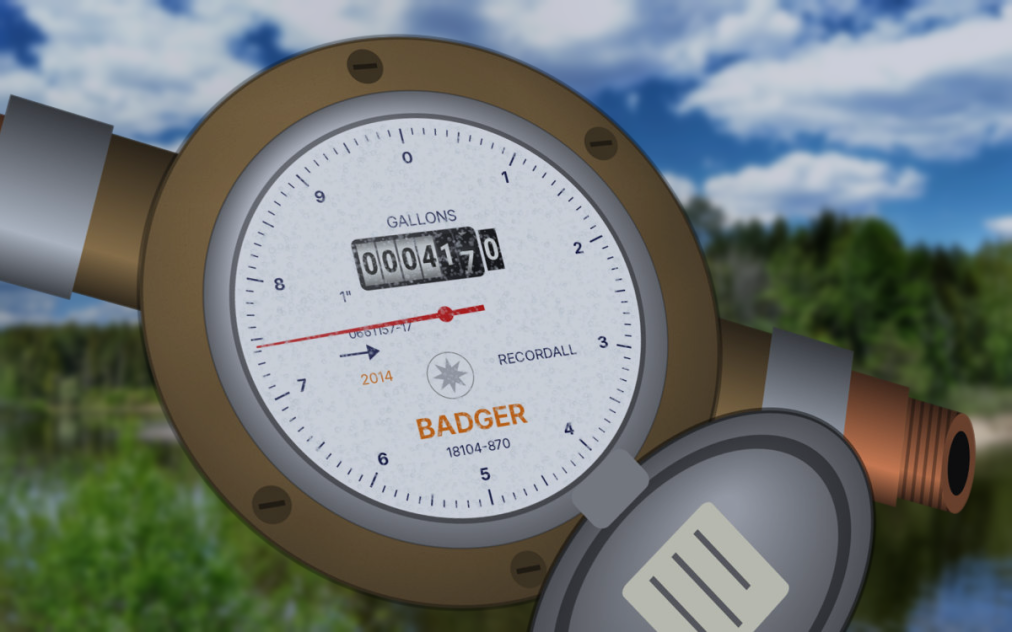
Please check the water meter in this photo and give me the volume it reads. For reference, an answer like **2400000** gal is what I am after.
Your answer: **4167.4** gal
